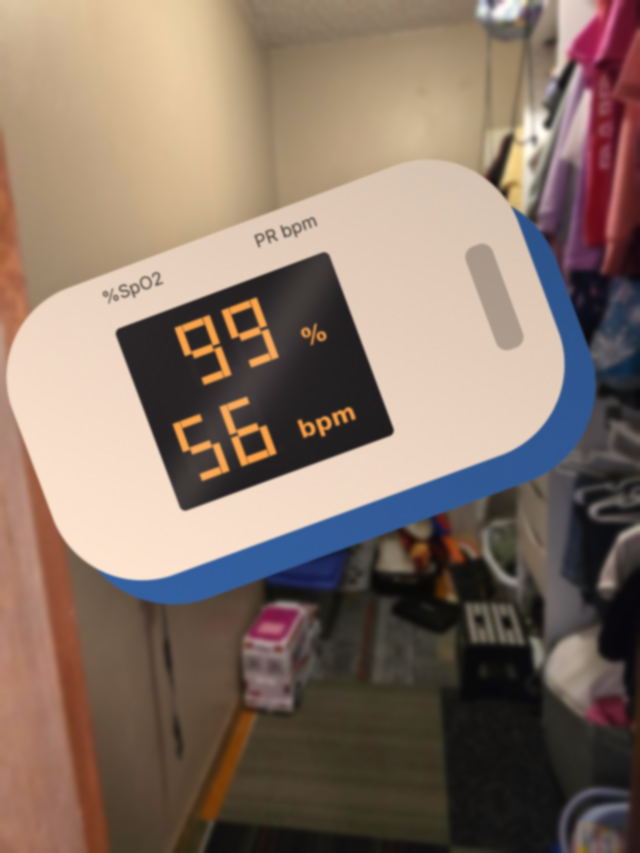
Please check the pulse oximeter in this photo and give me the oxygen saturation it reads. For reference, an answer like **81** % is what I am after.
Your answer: **99** %
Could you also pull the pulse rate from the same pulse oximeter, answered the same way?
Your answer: **56** bpm
